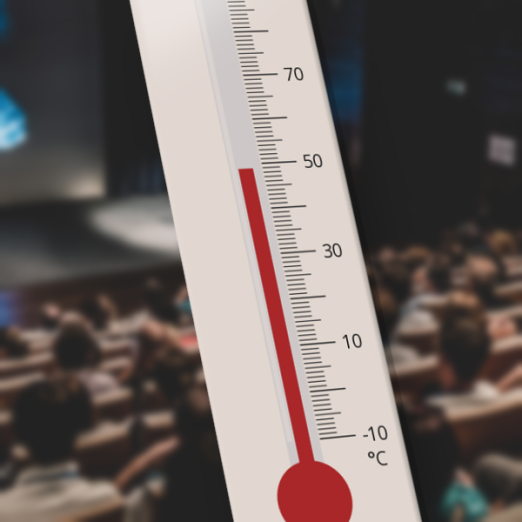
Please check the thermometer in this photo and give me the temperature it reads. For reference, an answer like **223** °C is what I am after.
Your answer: **49** °C
